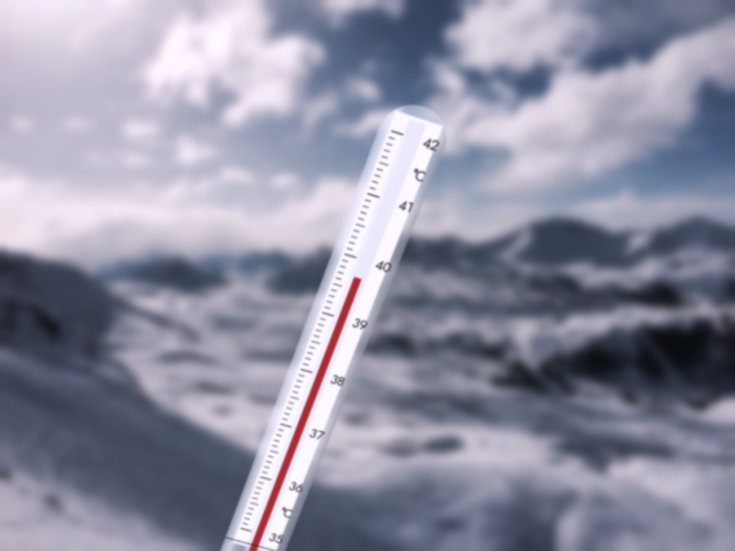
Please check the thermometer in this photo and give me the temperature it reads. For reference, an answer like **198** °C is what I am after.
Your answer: **39.7** °C
